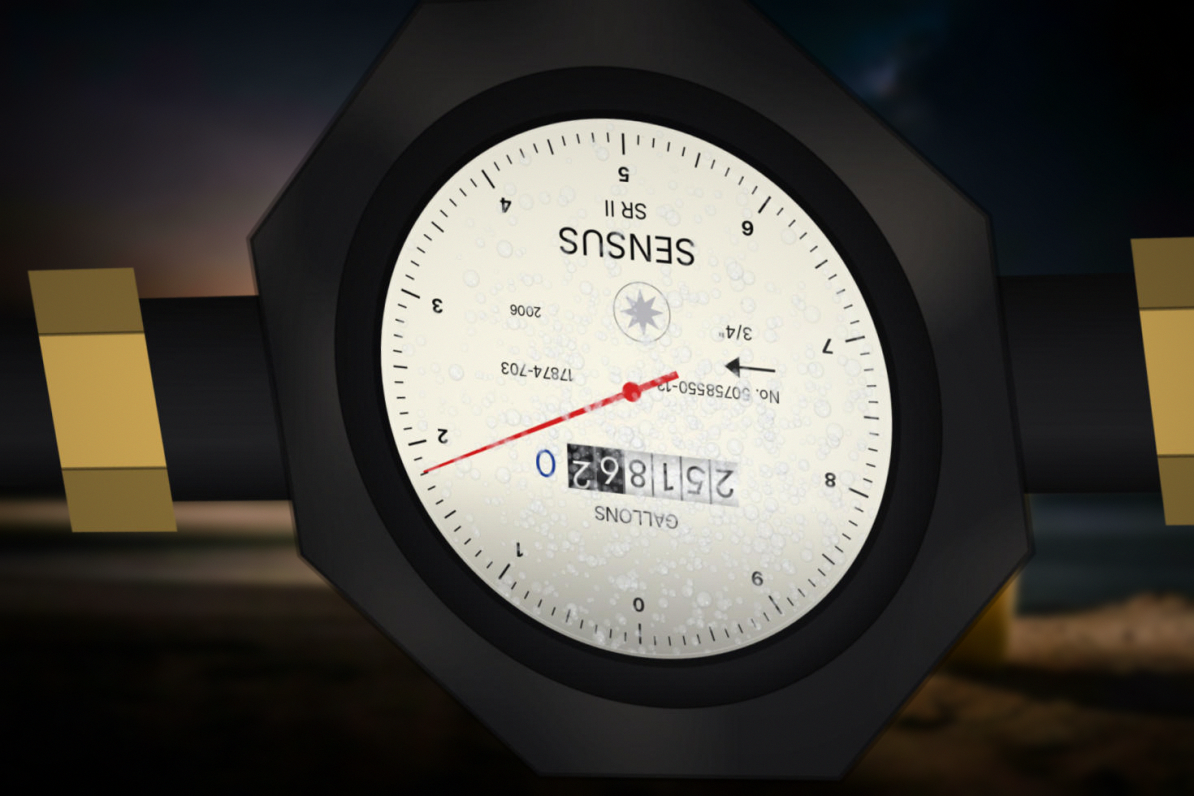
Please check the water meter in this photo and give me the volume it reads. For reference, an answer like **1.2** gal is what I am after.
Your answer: **2518621.8** gal
